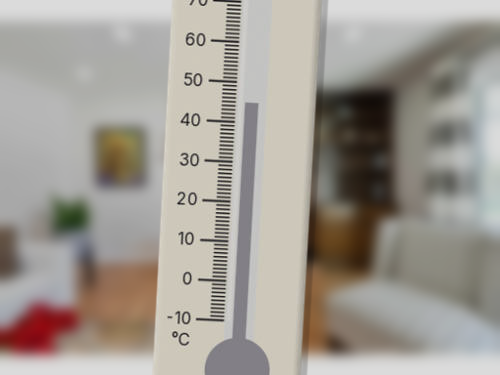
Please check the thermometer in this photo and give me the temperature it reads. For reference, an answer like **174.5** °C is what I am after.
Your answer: **45** °C
